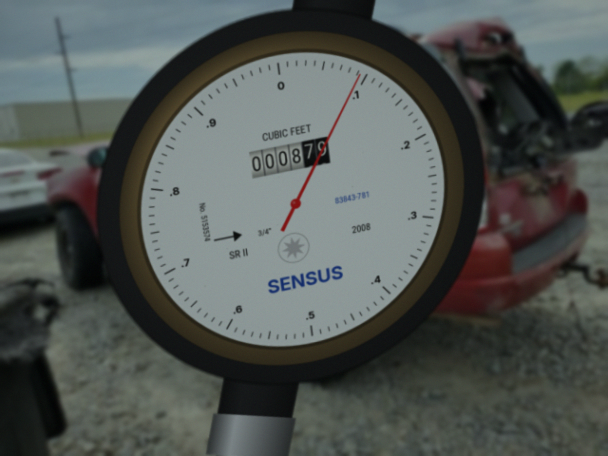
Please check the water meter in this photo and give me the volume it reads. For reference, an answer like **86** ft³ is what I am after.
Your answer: **879.09** ft³
